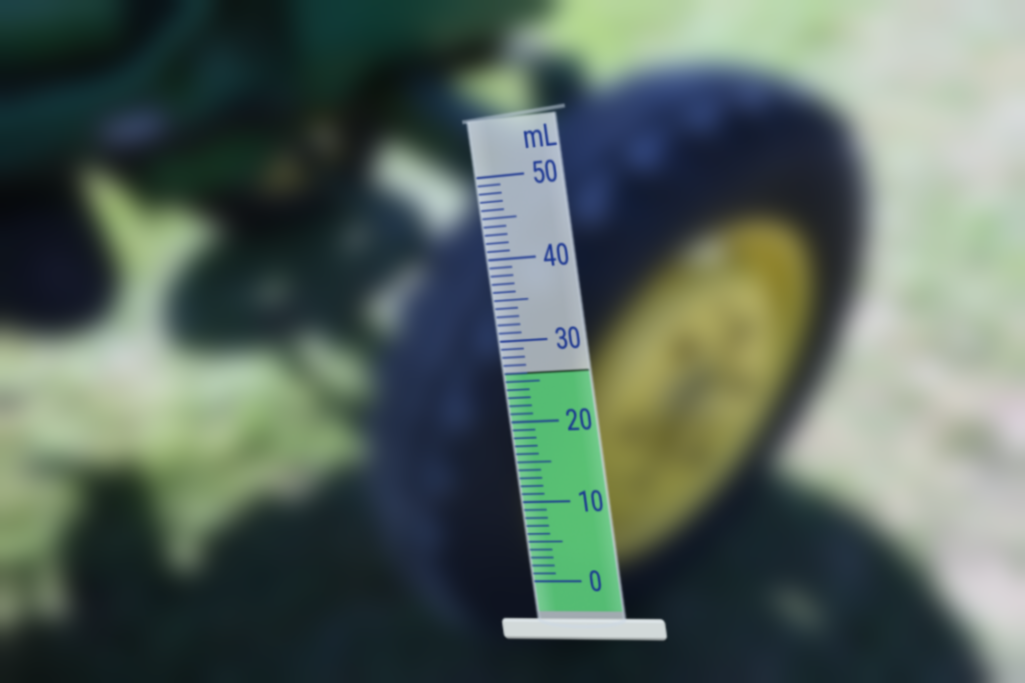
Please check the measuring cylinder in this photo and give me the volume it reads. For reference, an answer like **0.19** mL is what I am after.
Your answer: **26** mL
